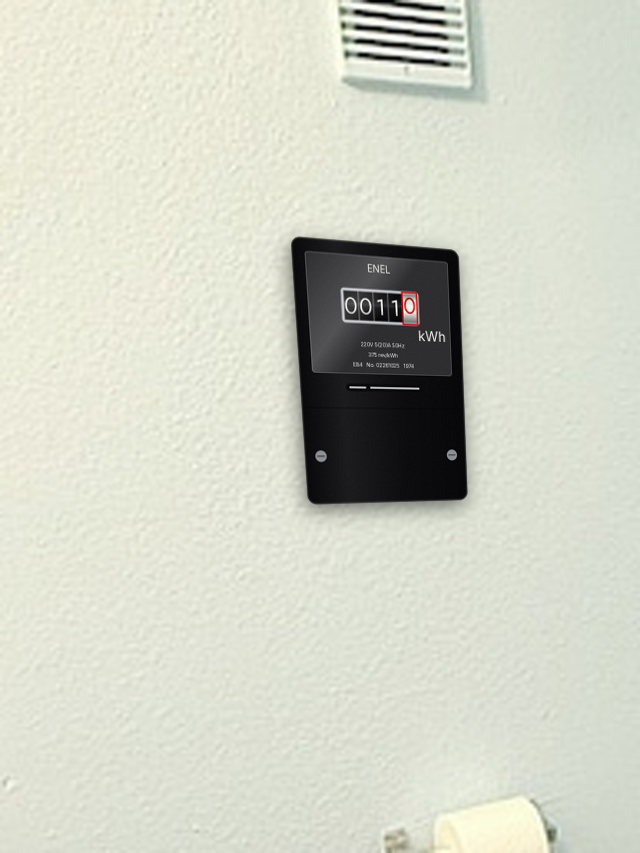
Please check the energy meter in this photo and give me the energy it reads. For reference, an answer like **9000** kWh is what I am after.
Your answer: **11.0** kWh
